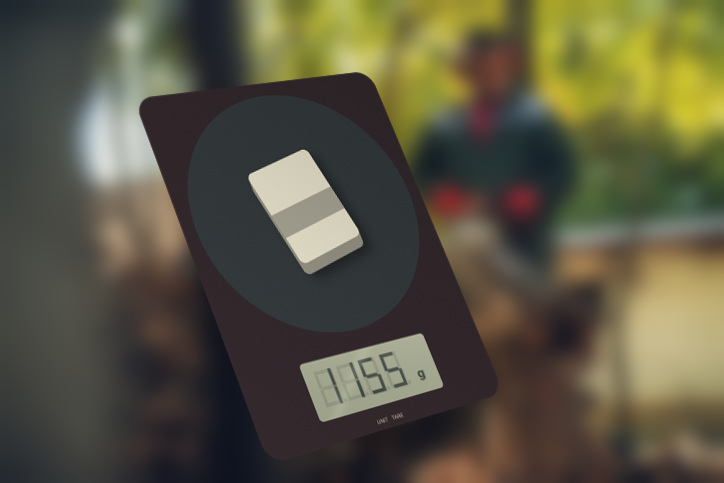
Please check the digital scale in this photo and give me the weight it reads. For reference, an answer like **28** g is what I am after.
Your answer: **1155** g
